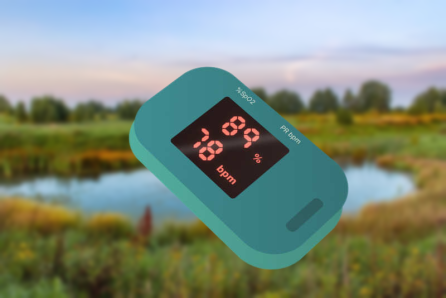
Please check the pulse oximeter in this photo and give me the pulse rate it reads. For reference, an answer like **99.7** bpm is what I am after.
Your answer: **78** bpm
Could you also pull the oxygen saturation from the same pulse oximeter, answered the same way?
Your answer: **89** %
